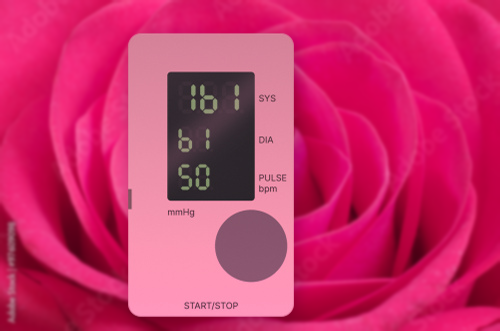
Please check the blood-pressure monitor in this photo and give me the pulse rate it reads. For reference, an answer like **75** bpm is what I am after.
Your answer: **50** bpm
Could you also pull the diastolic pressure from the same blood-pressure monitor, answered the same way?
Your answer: **61** mmHg
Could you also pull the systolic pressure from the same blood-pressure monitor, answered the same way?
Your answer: **161** mmHg
